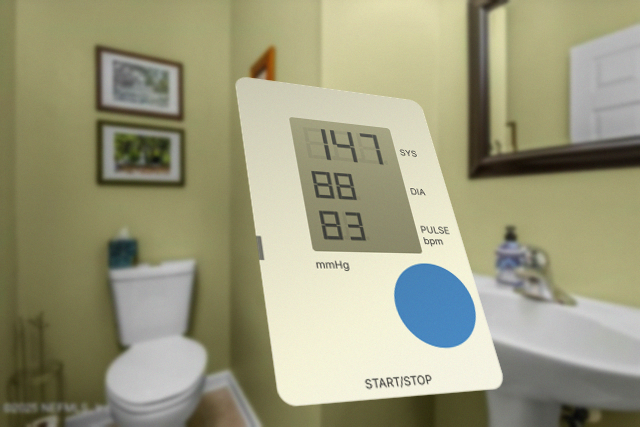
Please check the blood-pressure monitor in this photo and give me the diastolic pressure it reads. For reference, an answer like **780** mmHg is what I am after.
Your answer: **88** mmHg
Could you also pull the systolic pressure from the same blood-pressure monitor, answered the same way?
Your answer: **147** mmHg
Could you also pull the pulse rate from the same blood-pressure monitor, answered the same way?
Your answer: **83** bpm
